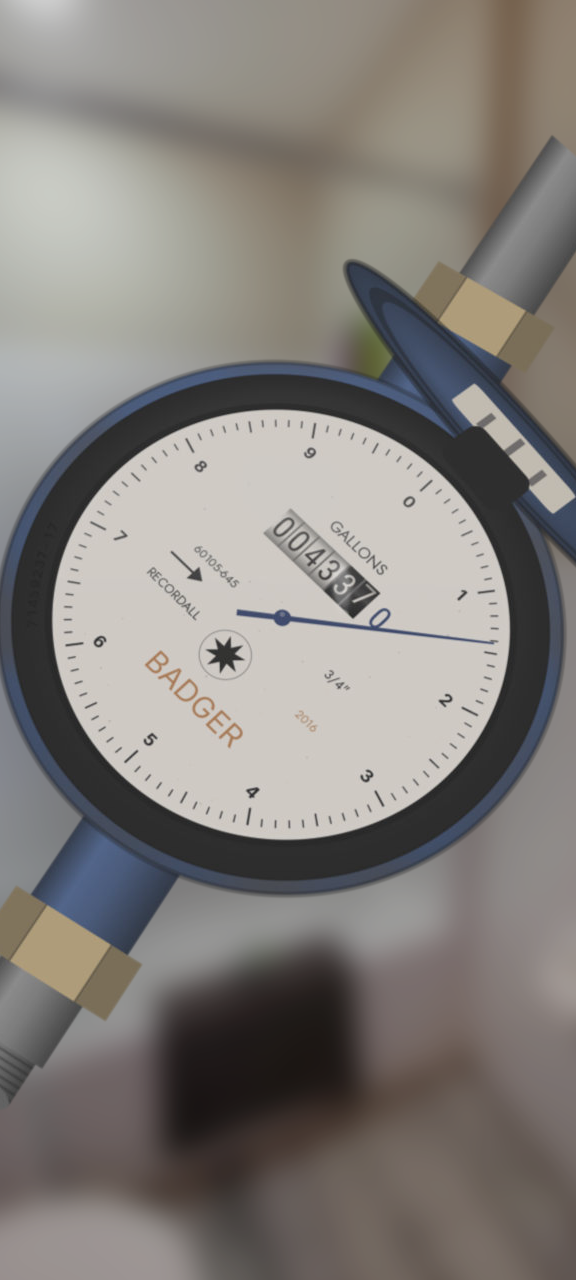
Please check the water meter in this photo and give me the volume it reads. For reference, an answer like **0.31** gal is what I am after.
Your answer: **43371.4** gal
